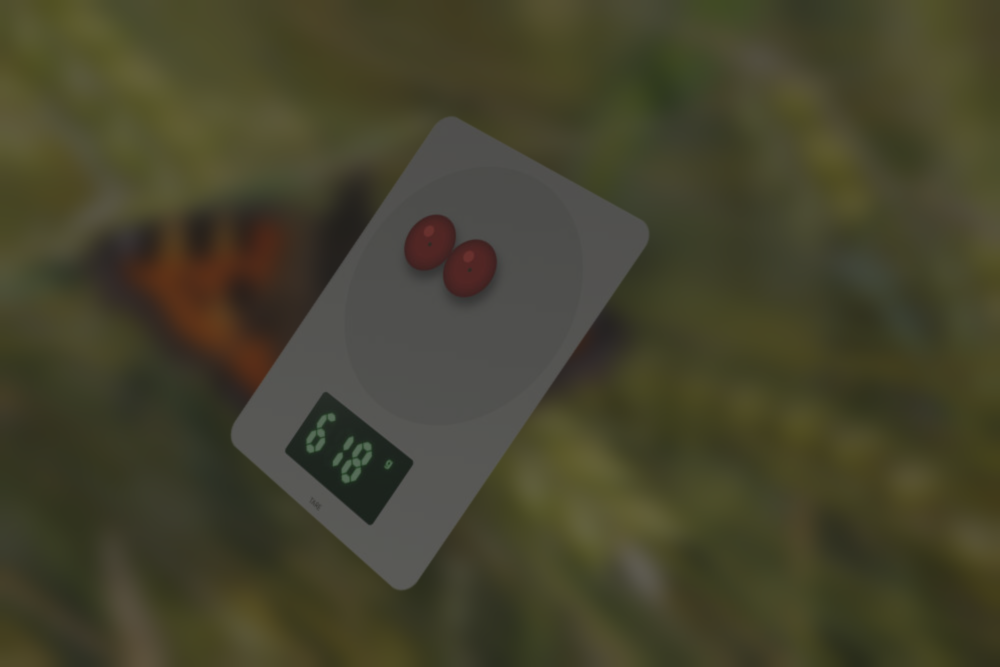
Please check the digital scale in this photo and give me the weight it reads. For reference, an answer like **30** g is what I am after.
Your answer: **618** g
